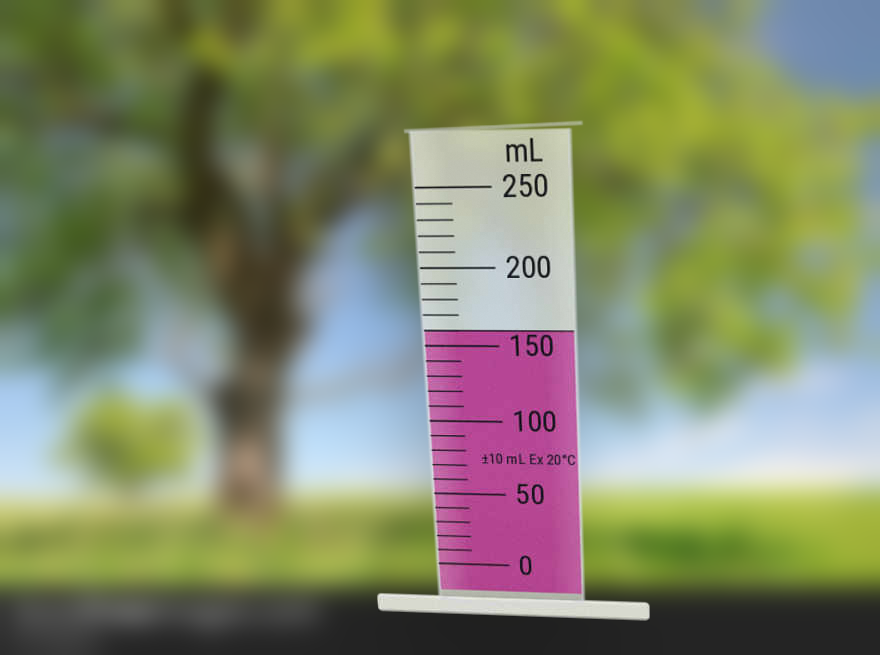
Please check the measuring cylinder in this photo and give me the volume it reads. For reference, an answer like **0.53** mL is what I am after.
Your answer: **160** mL
